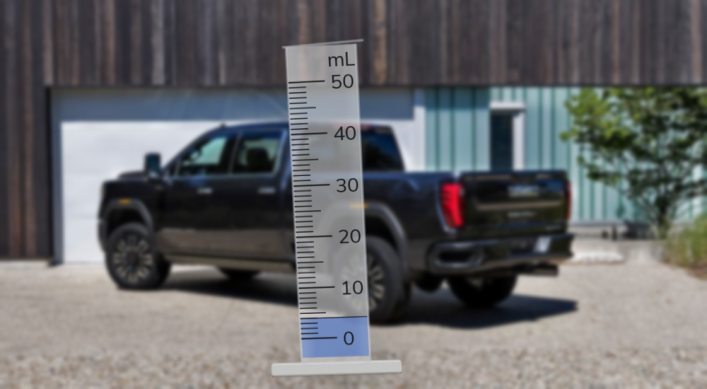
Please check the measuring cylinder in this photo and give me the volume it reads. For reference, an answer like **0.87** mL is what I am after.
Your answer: **4** mL
